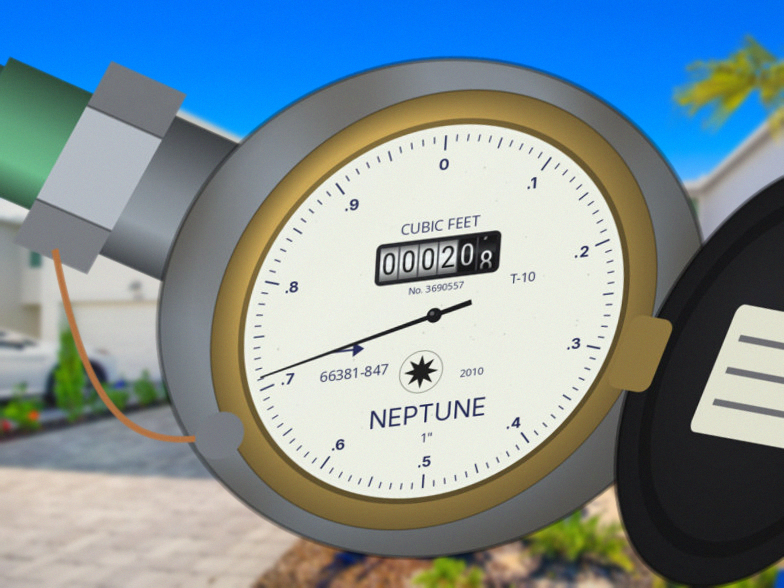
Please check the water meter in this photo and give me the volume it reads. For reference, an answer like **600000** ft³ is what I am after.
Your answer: **207.71** ft³
